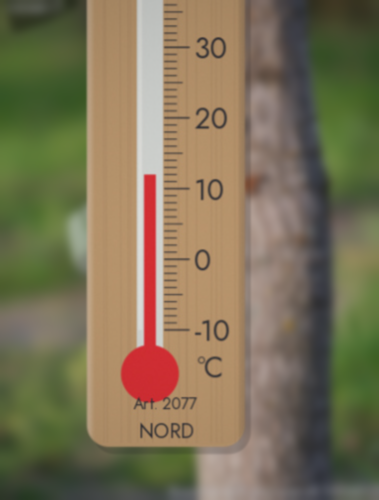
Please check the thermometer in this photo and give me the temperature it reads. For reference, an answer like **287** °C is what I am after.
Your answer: **12** °C
